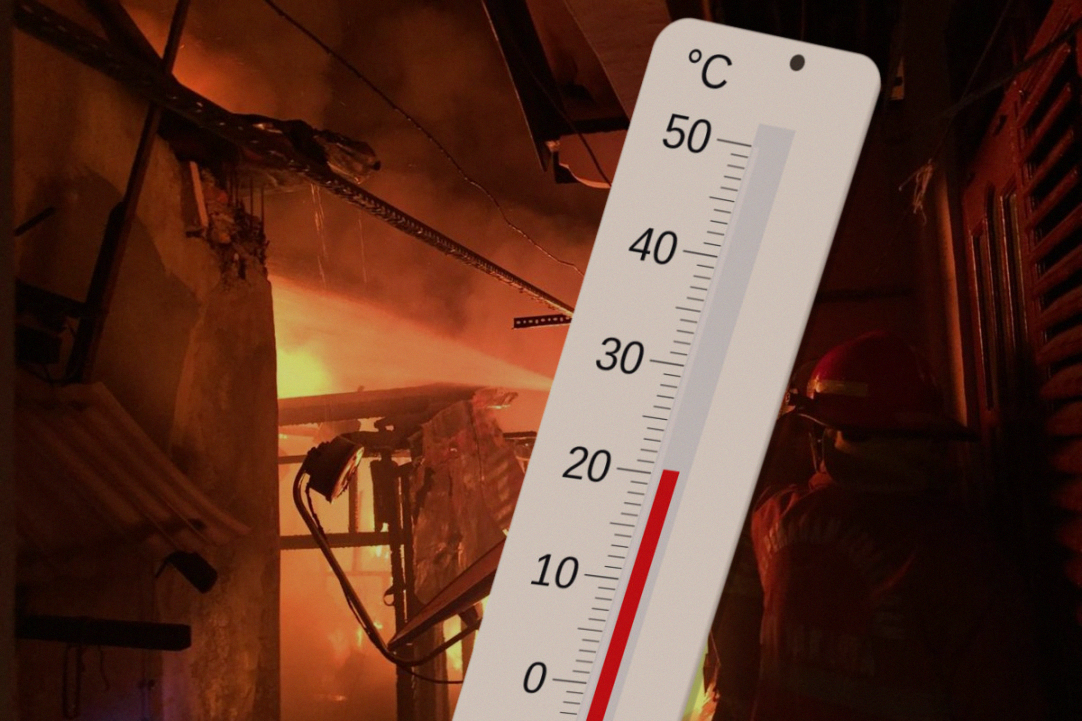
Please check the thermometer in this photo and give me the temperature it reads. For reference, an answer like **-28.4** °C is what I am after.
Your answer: **20.5** °C
